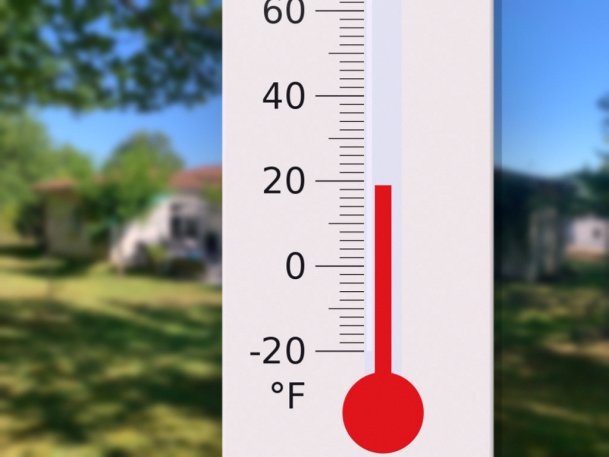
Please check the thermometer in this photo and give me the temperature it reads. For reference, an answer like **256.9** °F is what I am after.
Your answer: **19** °F
